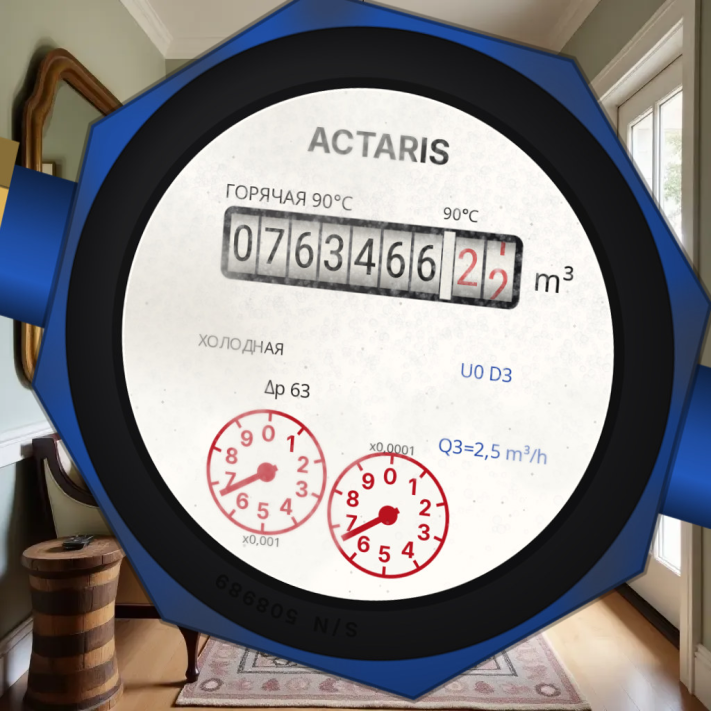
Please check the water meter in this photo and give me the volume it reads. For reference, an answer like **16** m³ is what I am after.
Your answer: **763466.2166** m³
